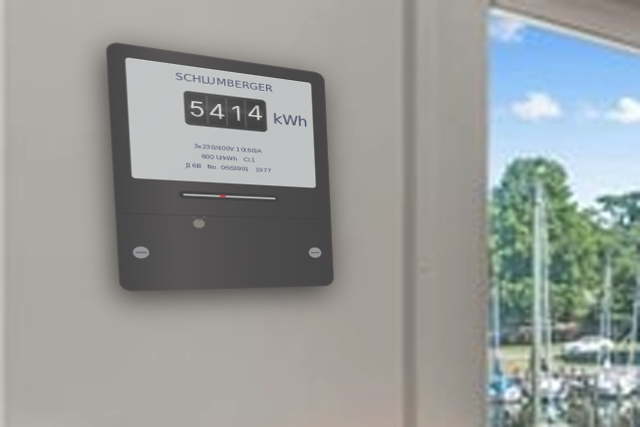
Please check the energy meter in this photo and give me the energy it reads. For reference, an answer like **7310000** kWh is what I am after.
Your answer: **5414** kWh
